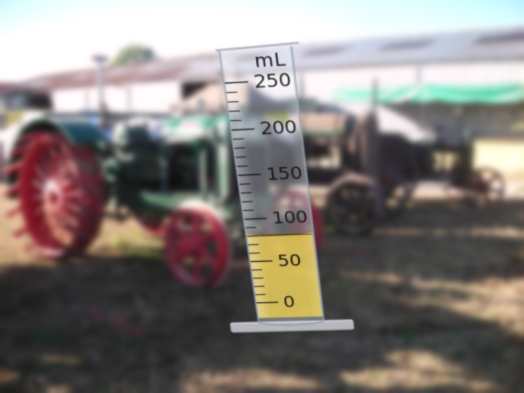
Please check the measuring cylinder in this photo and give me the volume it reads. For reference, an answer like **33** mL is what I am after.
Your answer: **80** mL
